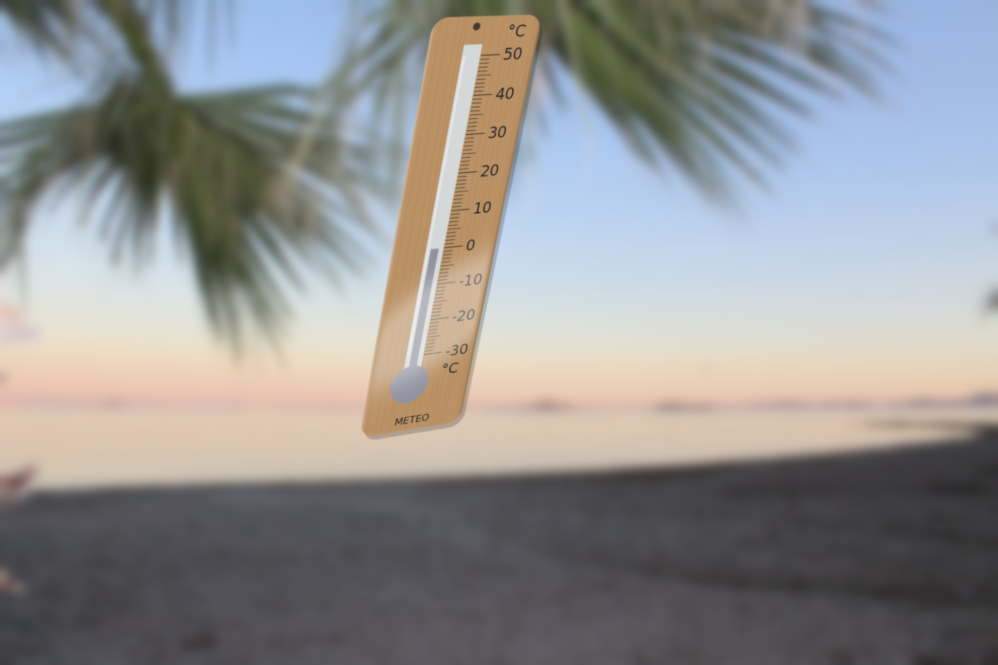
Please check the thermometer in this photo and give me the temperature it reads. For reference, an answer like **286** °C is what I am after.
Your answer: **0** °C
